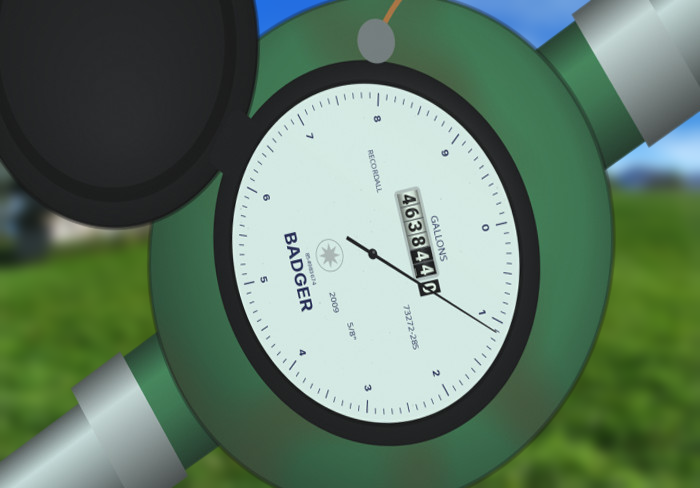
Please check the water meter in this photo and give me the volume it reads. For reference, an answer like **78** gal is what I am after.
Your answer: **4638441.1** gal
